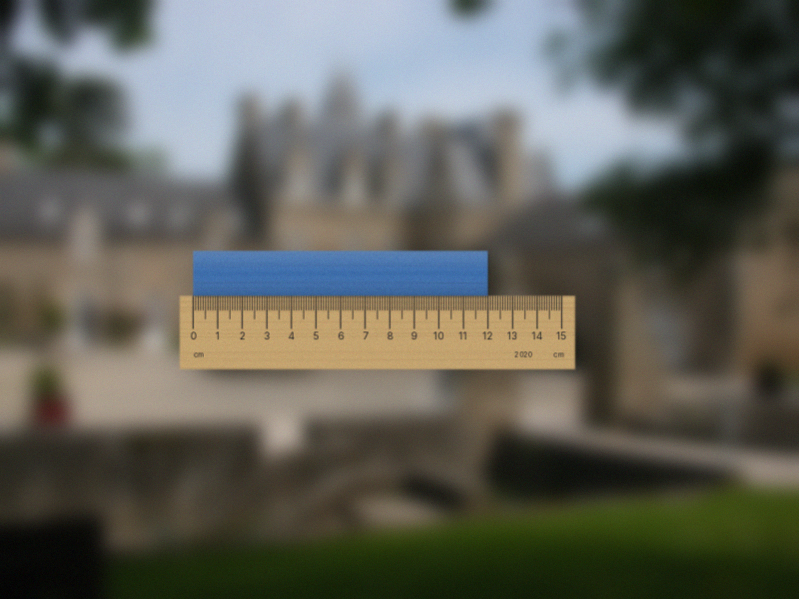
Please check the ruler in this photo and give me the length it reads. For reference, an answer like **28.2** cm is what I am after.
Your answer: **12** cm
